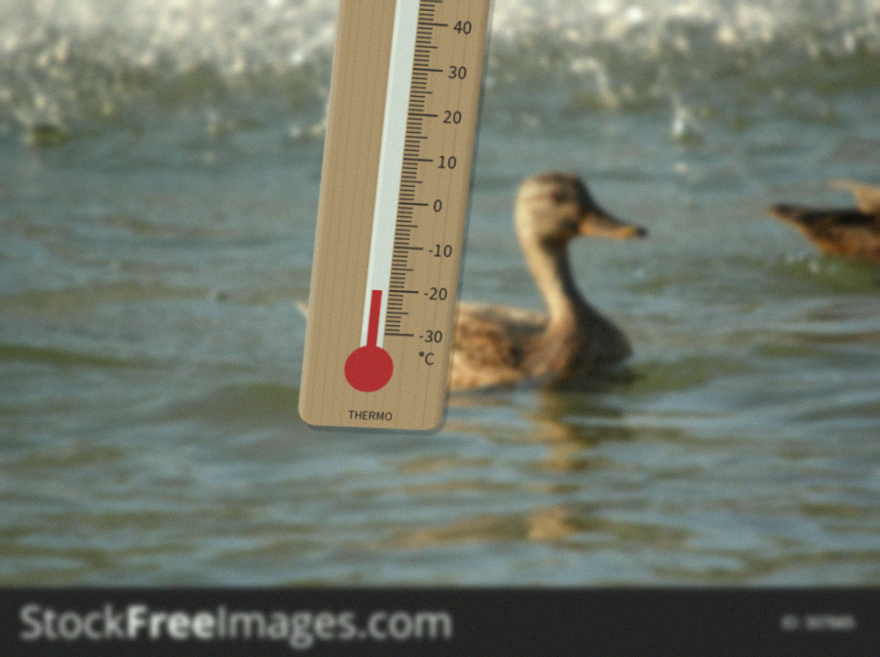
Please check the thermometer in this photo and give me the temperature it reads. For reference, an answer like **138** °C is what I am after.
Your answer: **-20** °C
